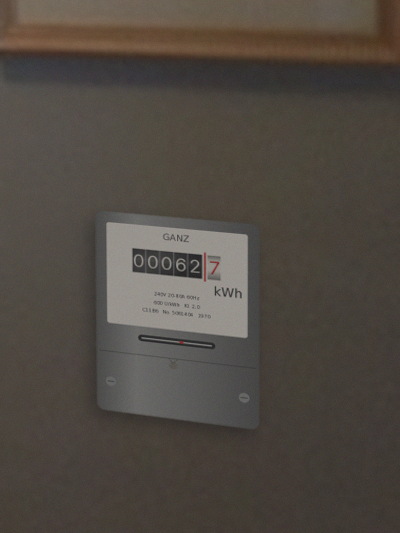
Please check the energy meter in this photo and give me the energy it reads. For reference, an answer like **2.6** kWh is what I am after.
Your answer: **62.7** kWh
